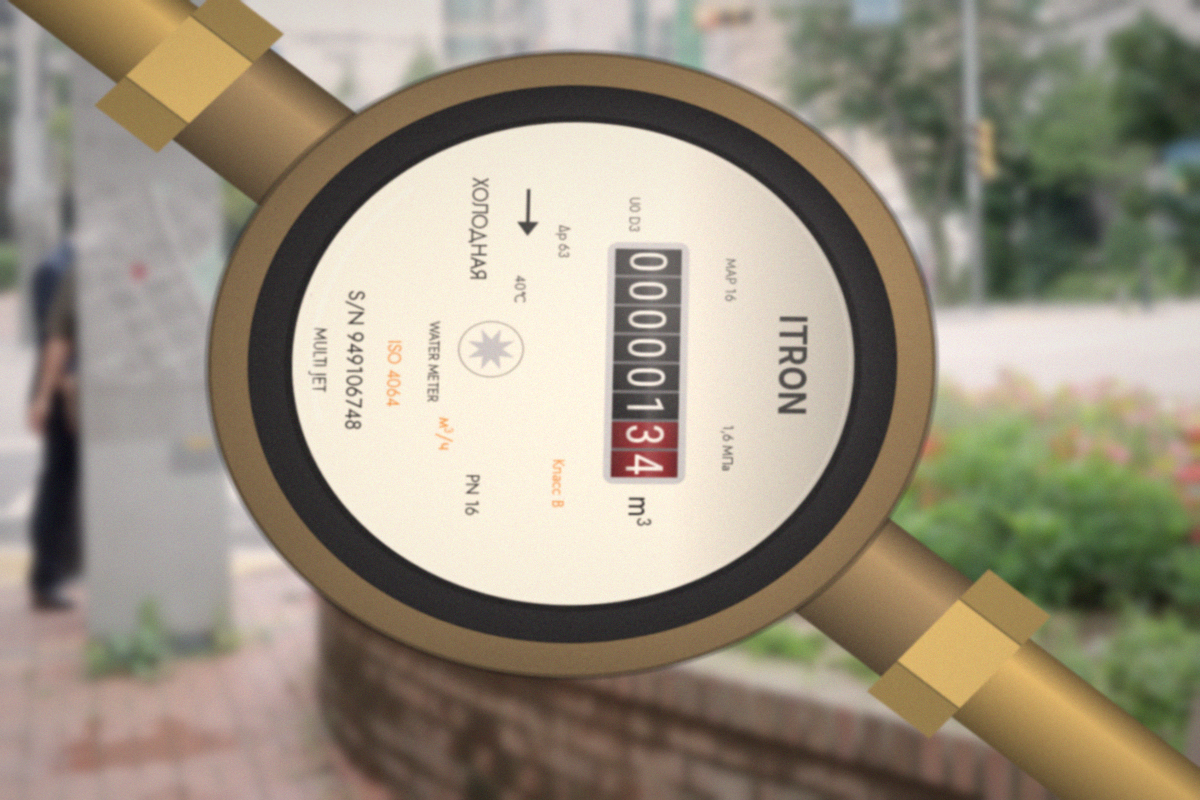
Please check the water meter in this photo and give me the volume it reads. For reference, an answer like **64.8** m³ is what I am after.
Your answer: **1.34** m³
